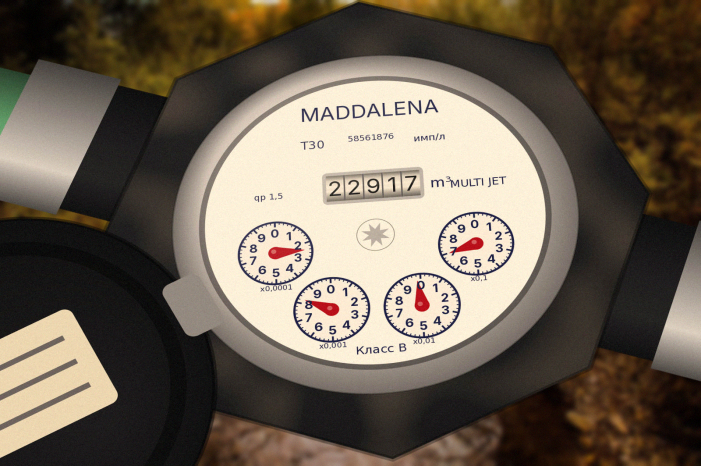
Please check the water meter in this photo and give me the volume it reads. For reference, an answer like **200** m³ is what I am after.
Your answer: **22917.6982** m³
